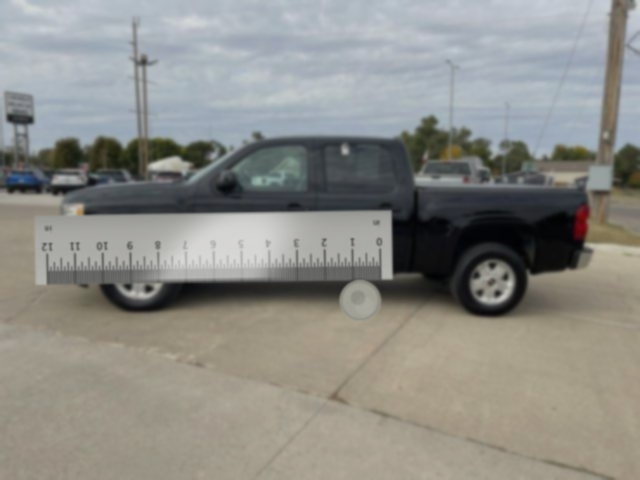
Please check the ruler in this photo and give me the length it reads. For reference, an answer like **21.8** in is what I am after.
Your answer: **1.5** in
